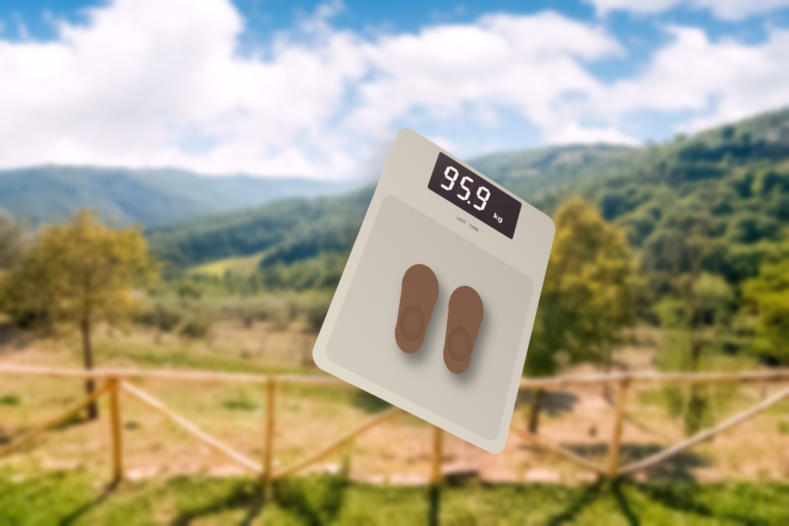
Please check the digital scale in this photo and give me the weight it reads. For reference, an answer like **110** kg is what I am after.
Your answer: **95.9** kg
